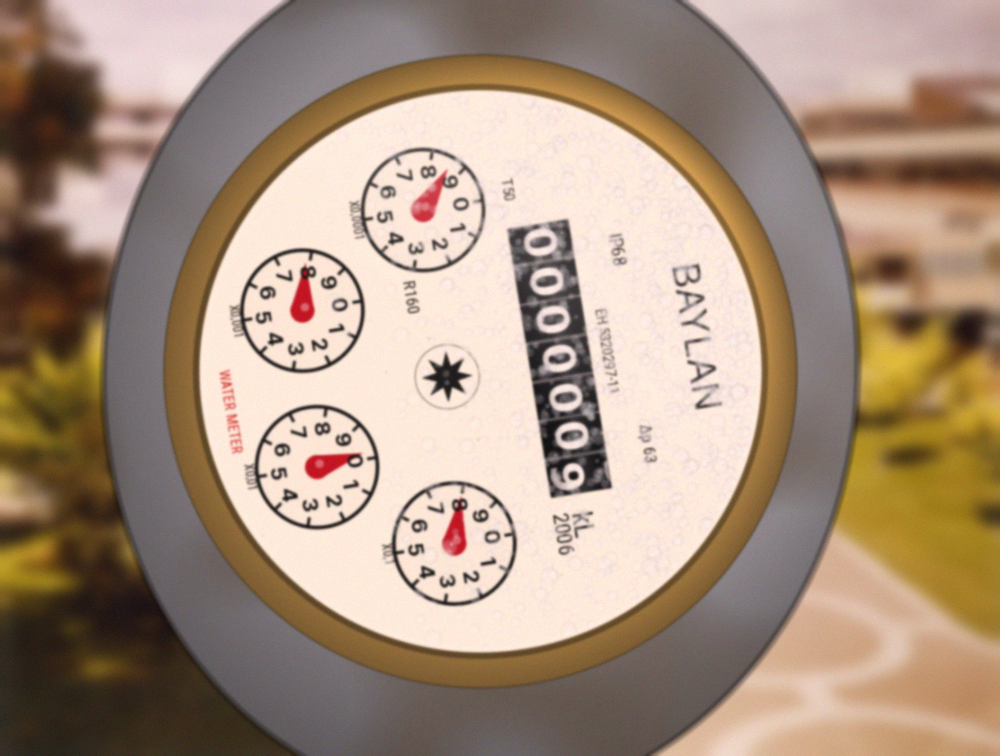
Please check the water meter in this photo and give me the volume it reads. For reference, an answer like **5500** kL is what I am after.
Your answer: **8.7978** kL
